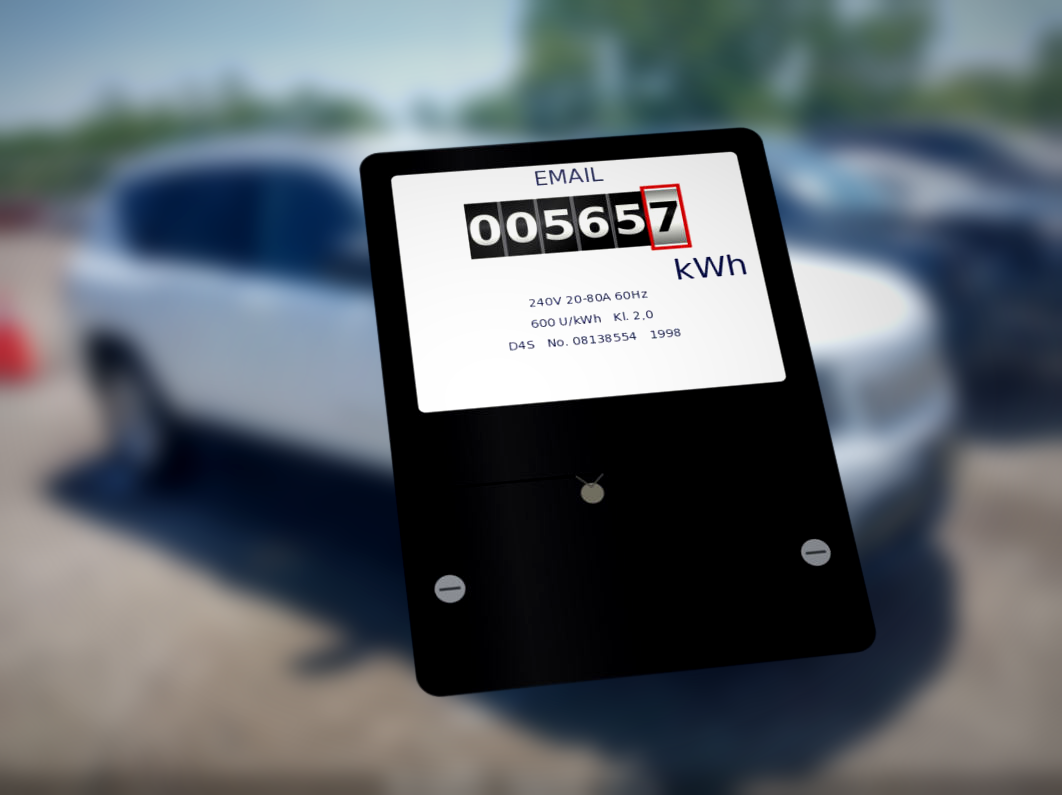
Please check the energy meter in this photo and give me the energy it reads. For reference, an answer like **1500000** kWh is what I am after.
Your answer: **565.7** kWh
